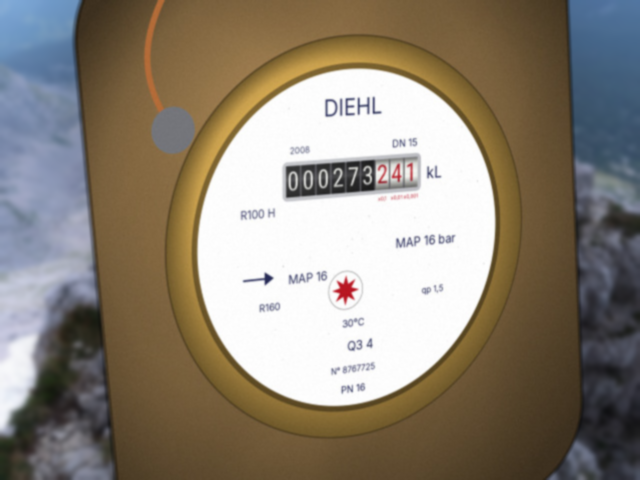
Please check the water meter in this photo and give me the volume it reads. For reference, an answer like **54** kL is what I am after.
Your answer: **273.241** kL
